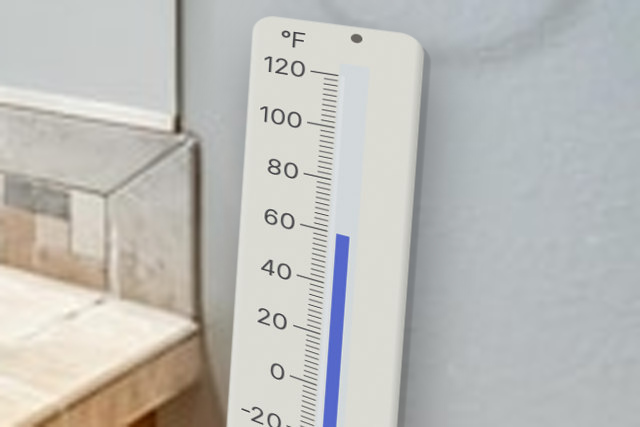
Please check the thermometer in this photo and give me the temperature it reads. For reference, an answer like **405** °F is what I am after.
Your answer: **60** °F
